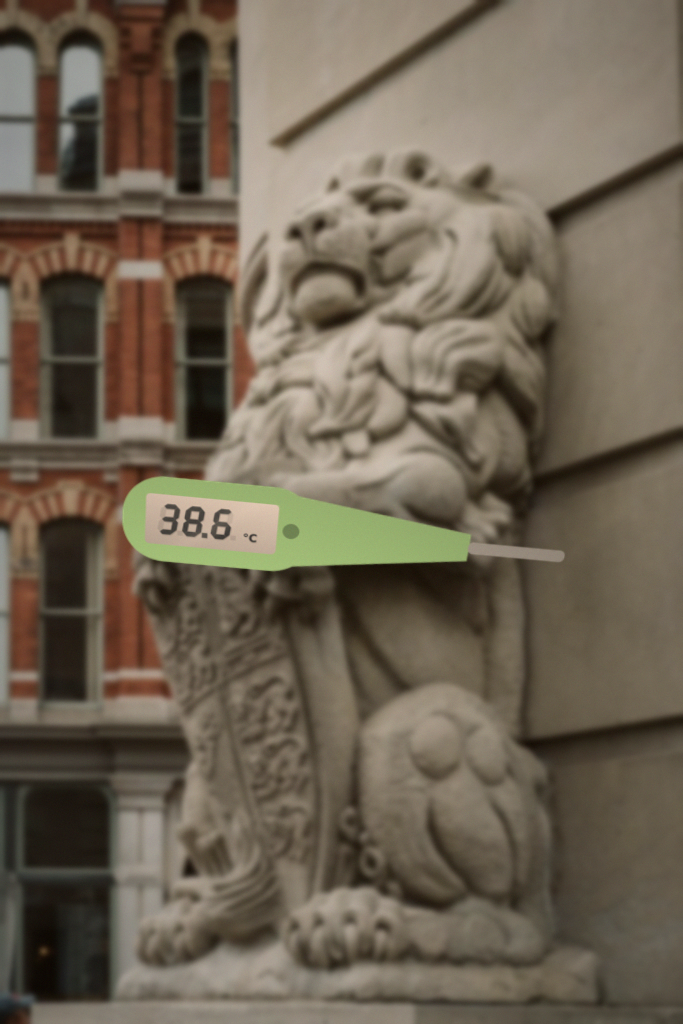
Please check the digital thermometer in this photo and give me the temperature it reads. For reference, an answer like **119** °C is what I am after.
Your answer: **38.6** °C
